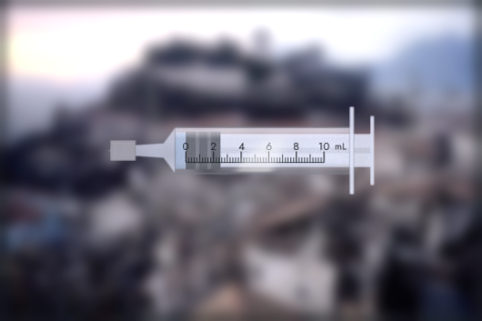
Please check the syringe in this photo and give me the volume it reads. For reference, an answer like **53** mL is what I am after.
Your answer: **0** mL
